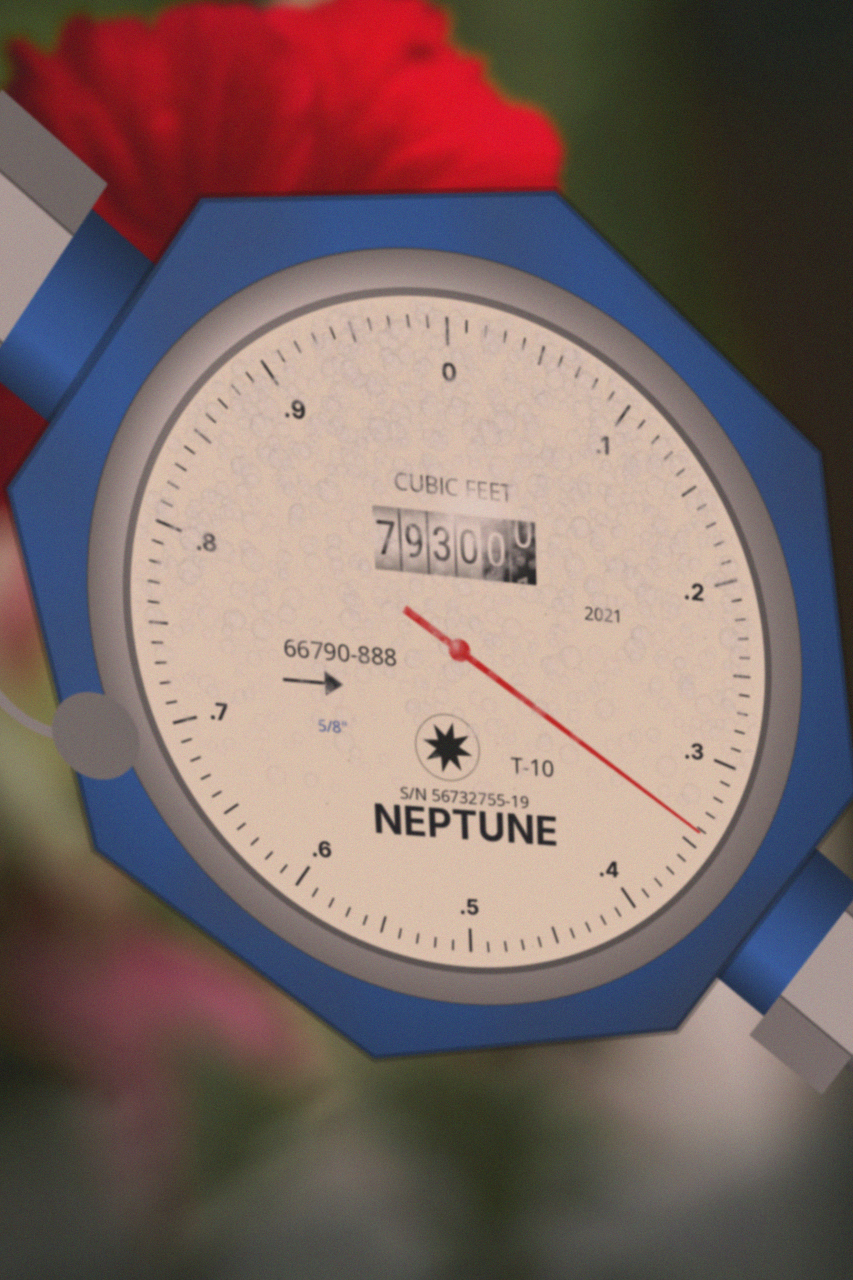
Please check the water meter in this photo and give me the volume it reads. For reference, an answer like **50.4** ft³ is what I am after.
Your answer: **793000.34** ft³
